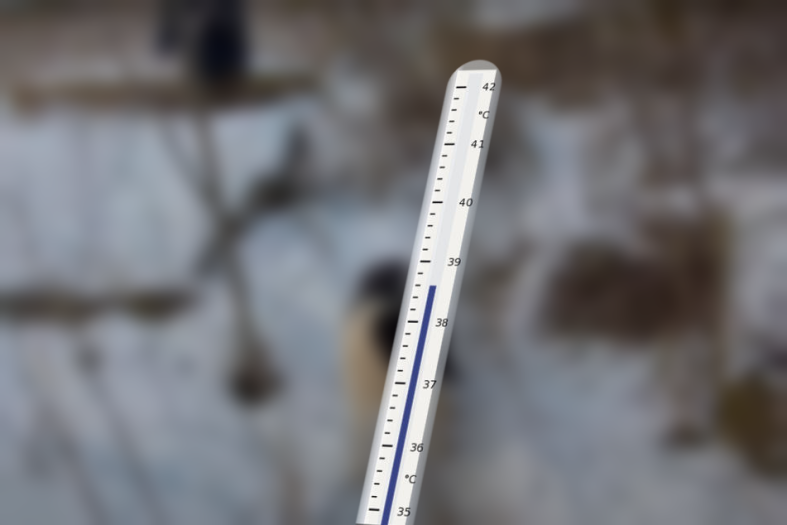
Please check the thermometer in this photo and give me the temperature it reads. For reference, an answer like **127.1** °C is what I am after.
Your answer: **38.6** °C
